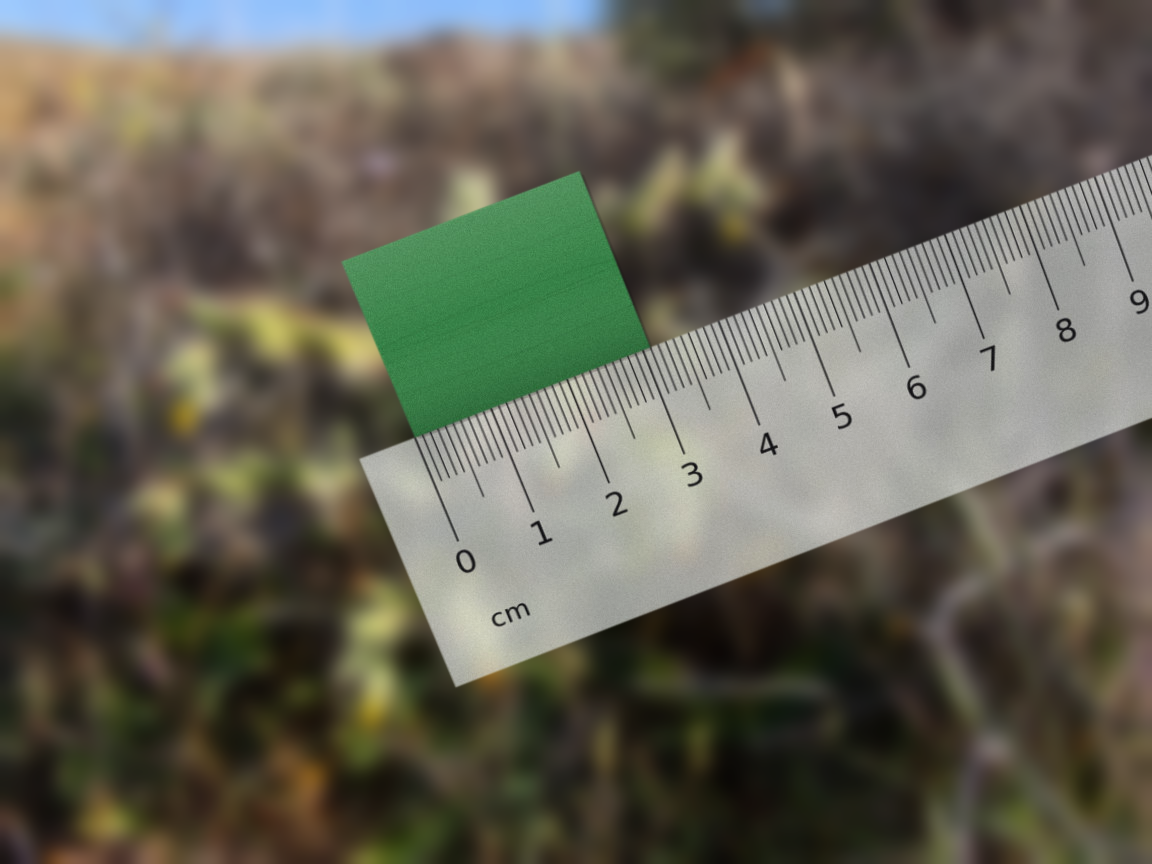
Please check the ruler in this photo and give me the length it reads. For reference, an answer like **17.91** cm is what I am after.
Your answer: **3.1** cm
